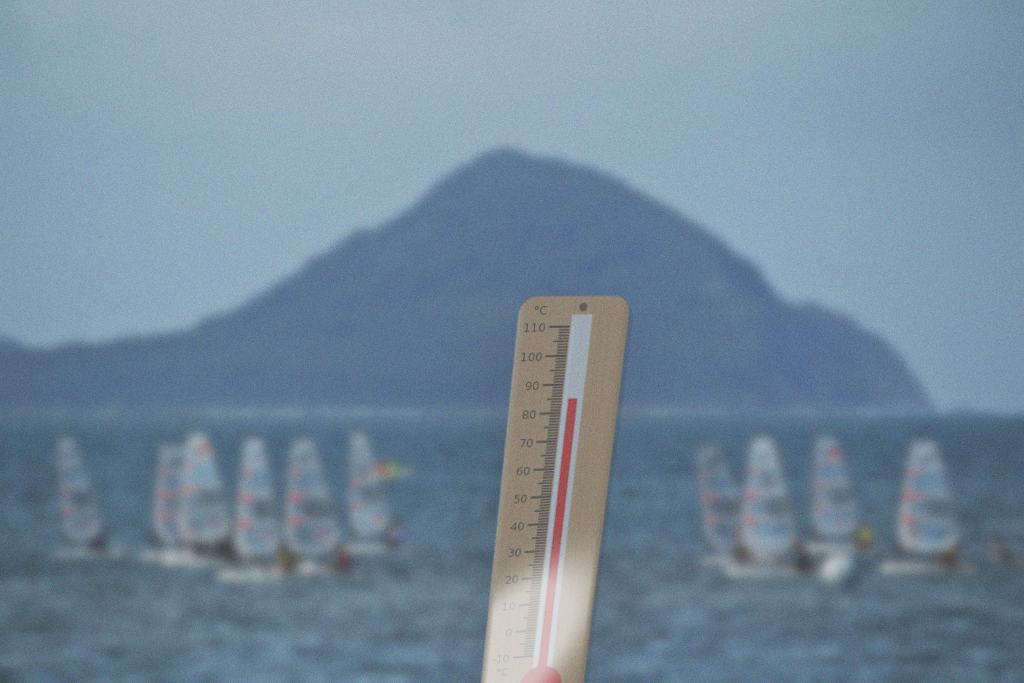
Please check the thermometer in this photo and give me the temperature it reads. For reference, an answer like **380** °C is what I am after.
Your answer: **85** °C
